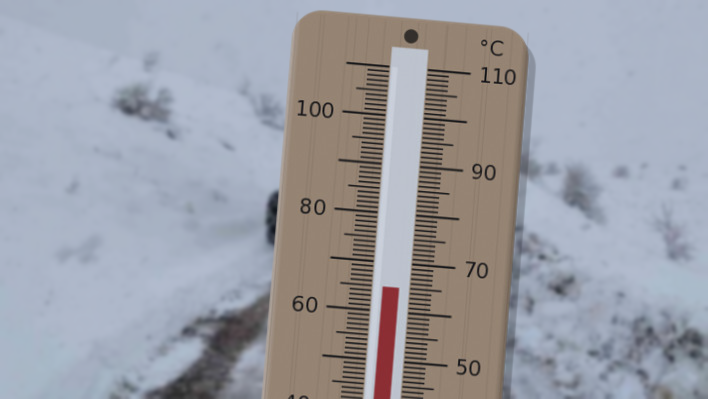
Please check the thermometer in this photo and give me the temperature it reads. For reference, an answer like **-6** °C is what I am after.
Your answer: **65** °C
